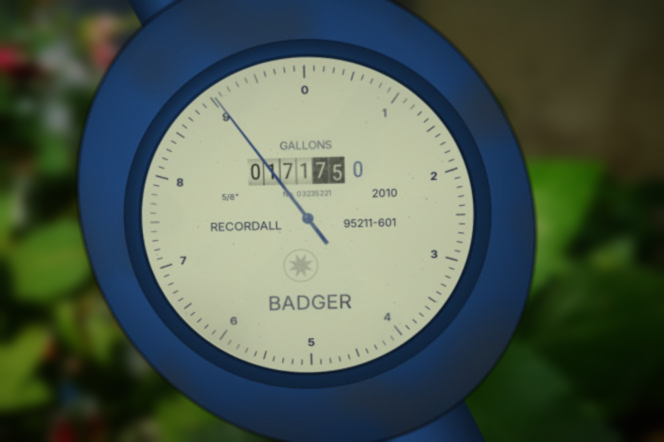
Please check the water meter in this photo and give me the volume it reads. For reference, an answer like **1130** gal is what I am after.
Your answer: **171749.0** gal
